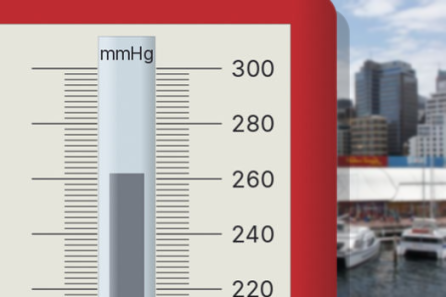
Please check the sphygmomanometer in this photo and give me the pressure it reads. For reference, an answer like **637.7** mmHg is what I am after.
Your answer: **262** mmHg
